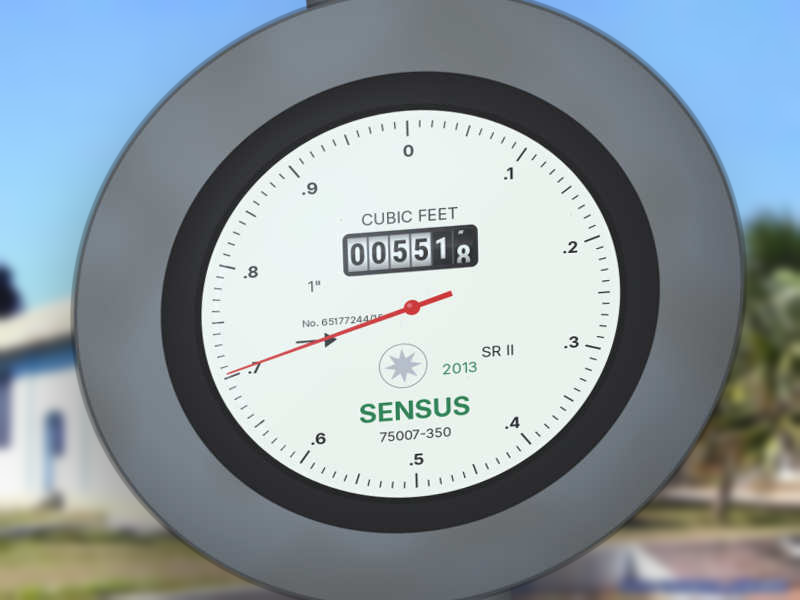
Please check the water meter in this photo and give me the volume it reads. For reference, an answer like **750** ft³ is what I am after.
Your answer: **5517.70** ft³
